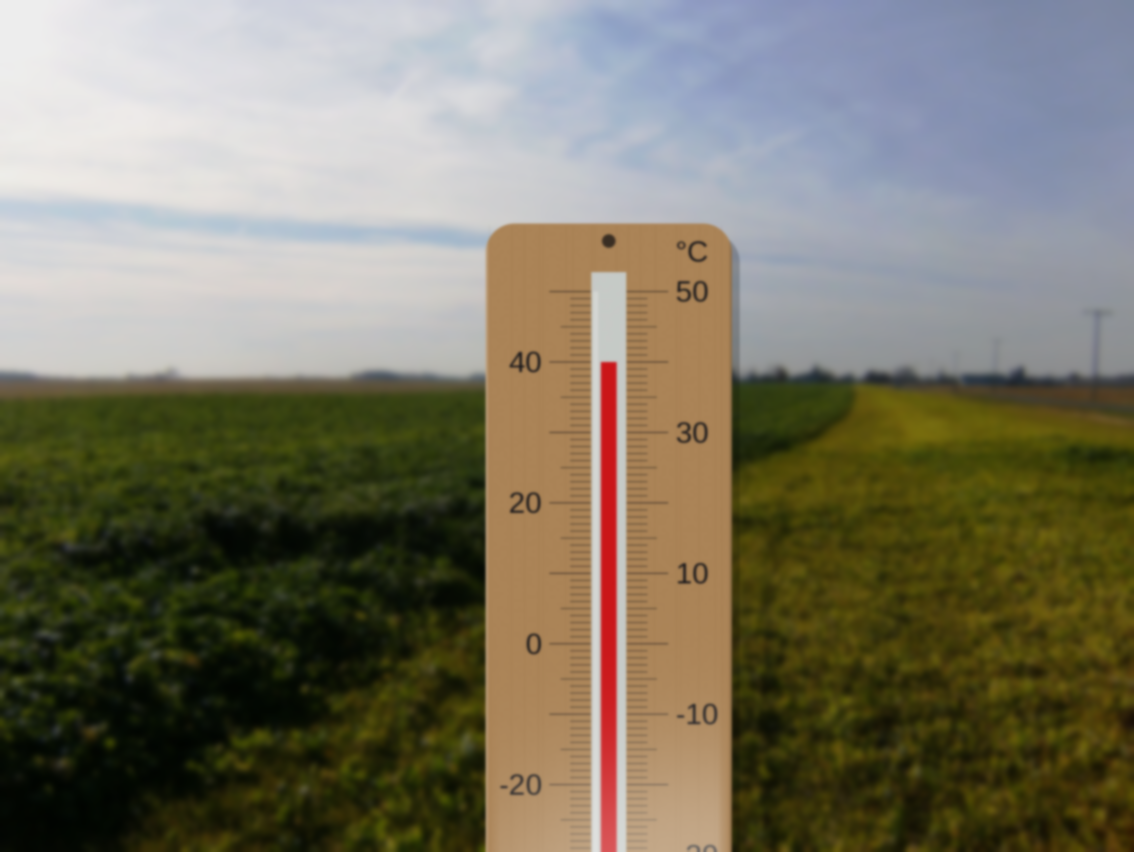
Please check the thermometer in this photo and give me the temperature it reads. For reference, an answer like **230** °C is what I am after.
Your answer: **40** °C
